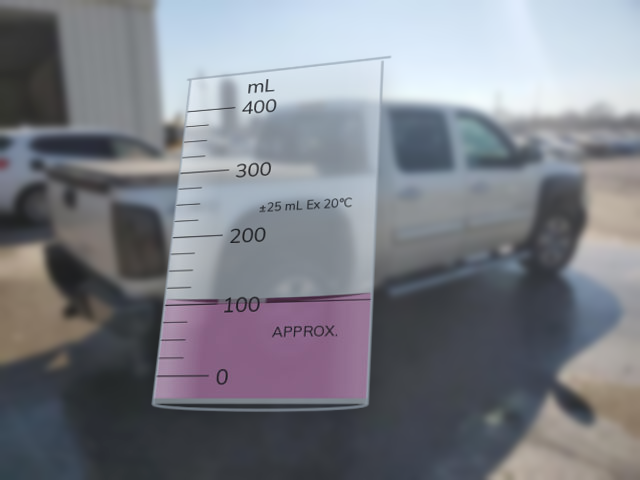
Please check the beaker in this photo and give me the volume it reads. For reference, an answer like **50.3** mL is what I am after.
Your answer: **100** mL
